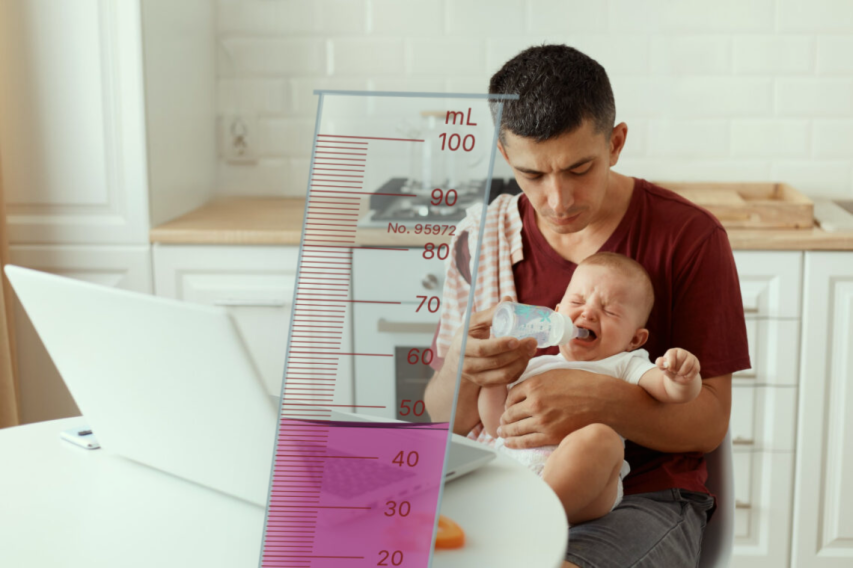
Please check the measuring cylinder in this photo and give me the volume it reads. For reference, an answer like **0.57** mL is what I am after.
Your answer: **46** mL
